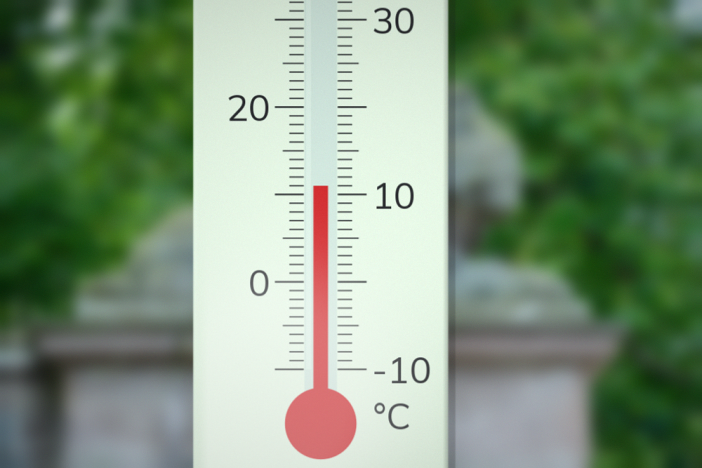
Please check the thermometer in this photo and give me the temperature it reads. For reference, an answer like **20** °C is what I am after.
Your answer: **11** °C
